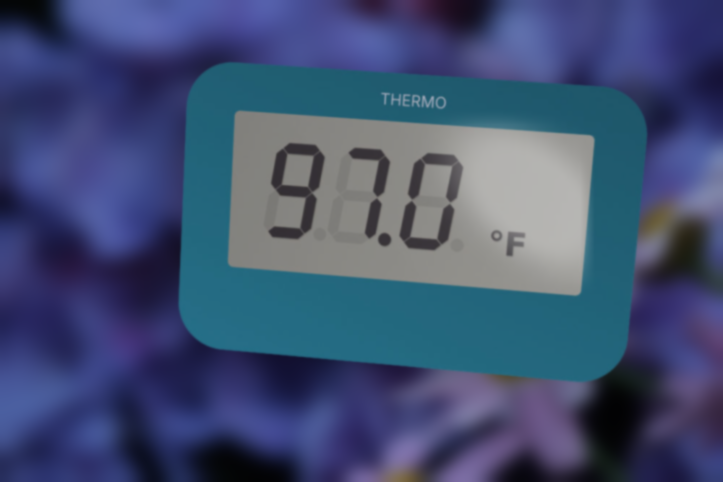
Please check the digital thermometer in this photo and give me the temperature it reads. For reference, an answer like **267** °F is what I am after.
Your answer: **97.0** °F
